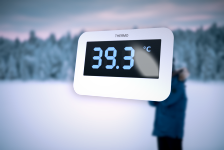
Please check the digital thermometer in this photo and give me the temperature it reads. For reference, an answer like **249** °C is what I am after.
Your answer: **39.3** °C
